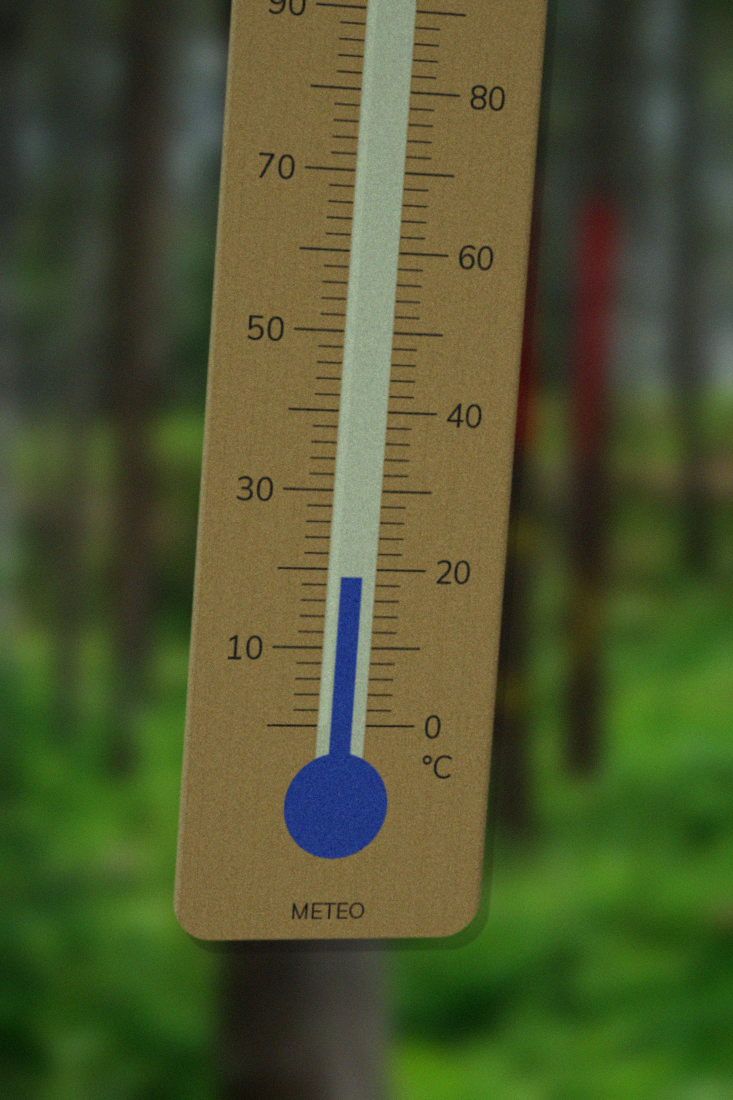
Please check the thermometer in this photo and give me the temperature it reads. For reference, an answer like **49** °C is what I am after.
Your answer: **19** °C
